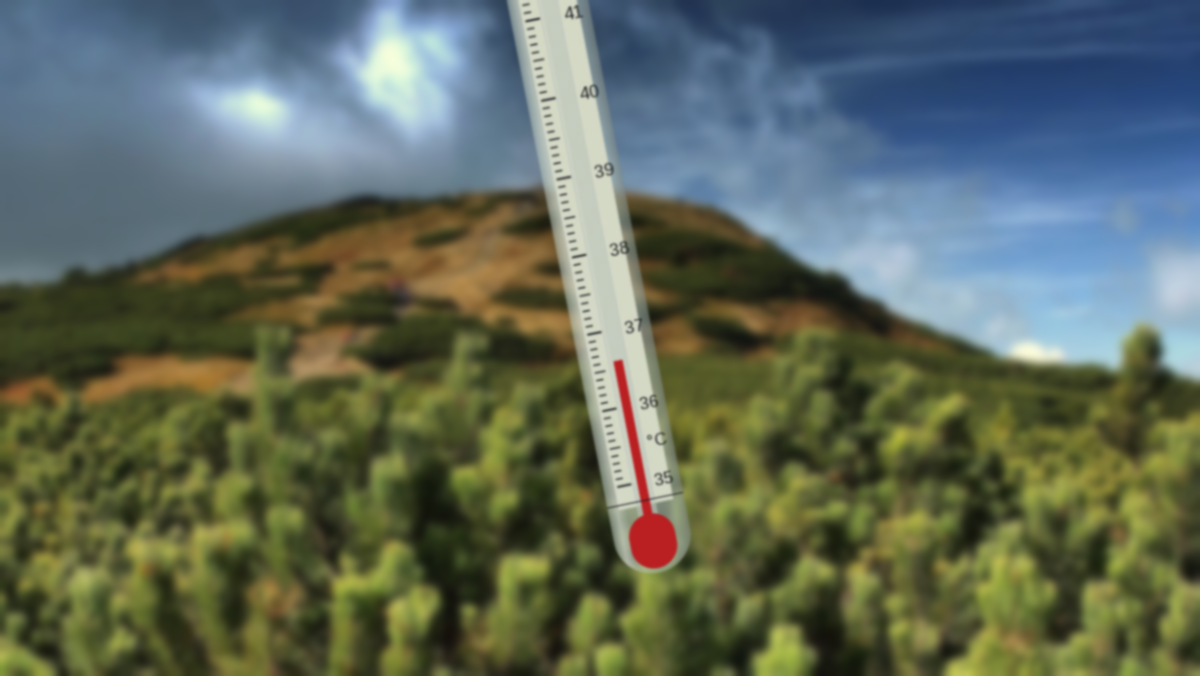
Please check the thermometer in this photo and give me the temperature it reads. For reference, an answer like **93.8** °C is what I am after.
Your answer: **36.6** °C
